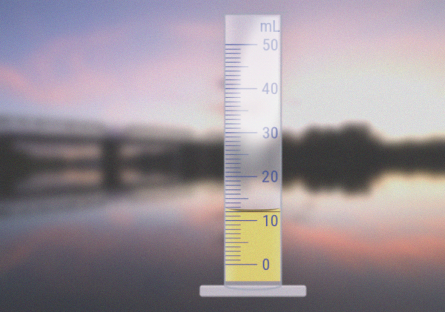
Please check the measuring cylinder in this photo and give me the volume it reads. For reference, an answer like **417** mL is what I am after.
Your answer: **12** mL
